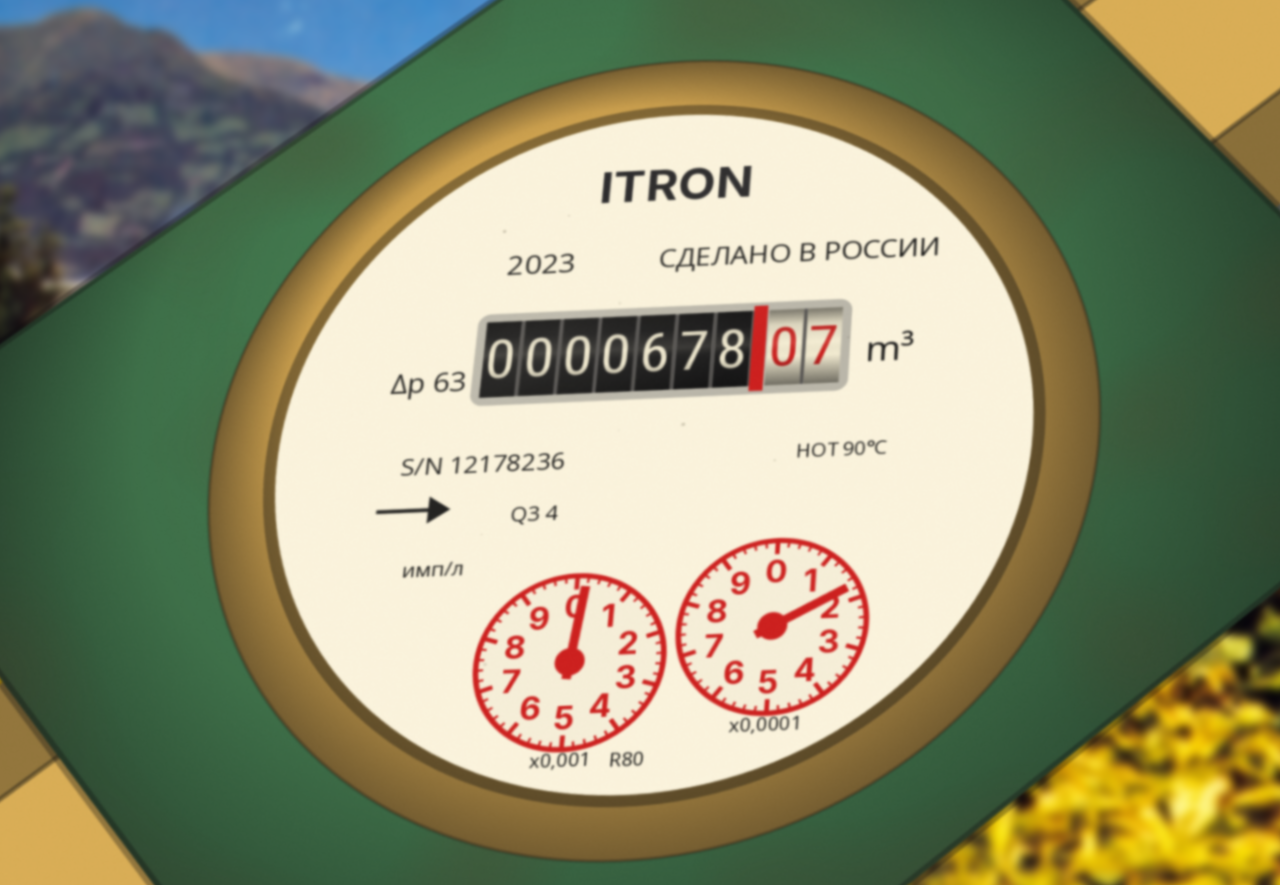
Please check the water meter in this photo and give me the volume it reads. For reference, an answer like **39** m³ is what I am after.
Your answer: **678.0701** m³
